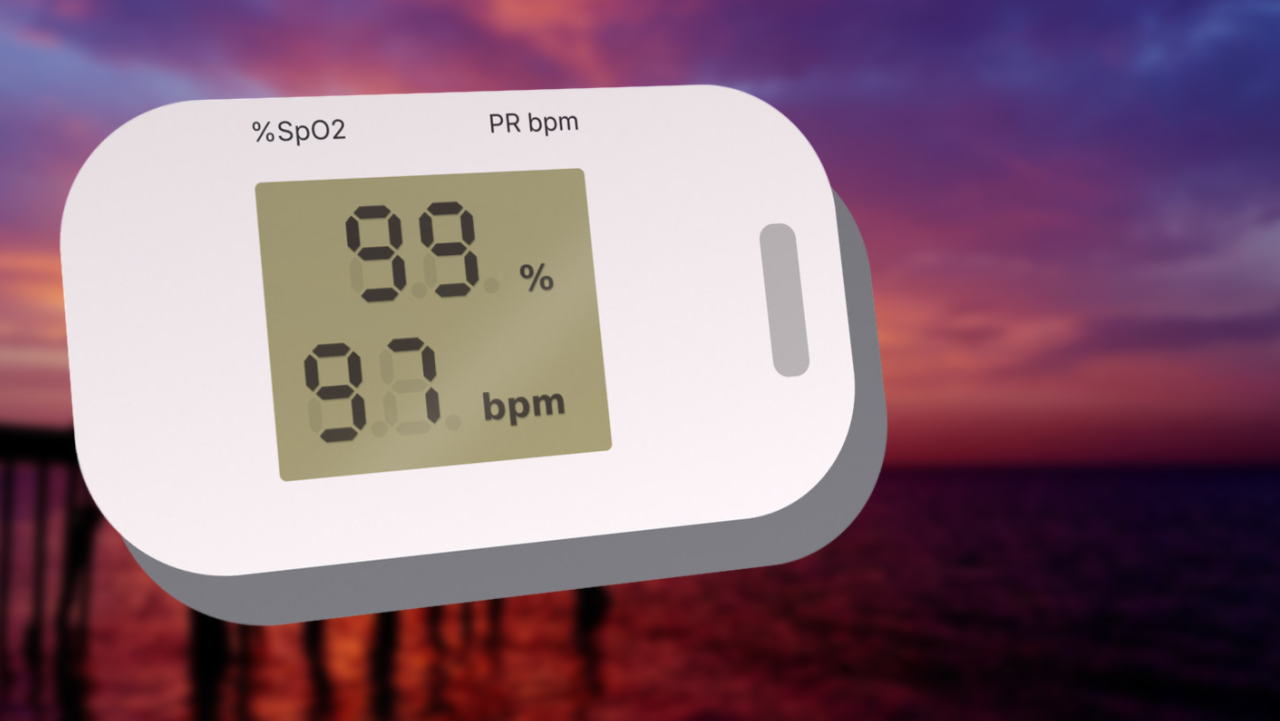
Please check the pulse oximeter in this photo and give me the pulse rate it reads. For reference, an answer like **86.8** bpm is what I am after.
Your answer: **97** bpm
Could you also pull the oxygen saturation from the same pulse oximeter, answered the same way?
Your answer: **99** %
